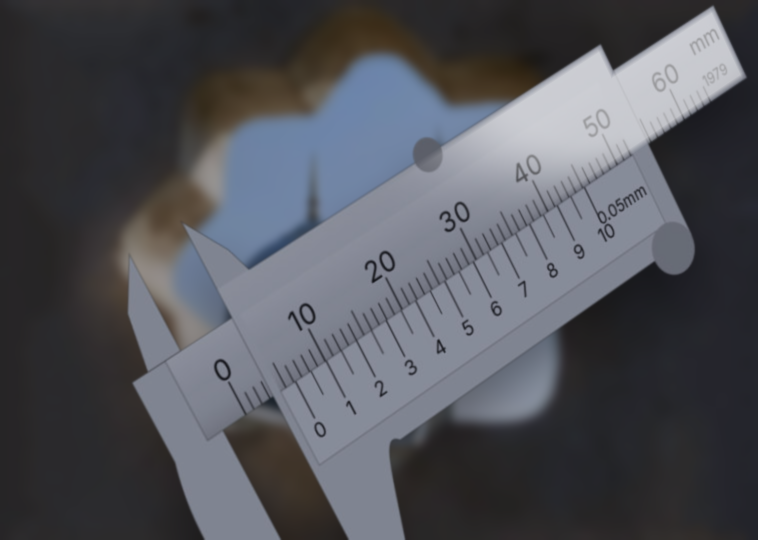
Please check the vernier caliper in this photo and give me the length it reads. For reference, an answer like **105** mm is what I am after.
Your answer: **6.2** mm
